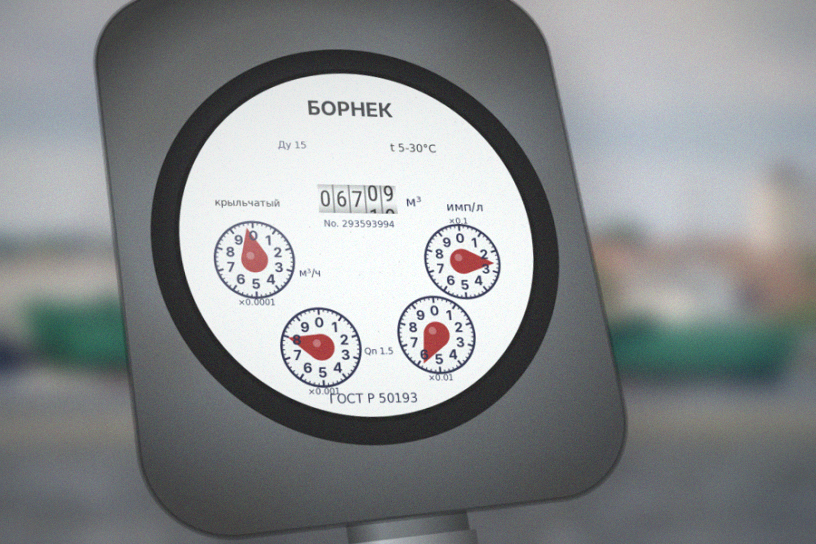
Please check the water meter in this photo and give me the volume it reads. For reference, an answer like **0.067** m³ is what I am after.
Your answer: **6709.2579** m³
